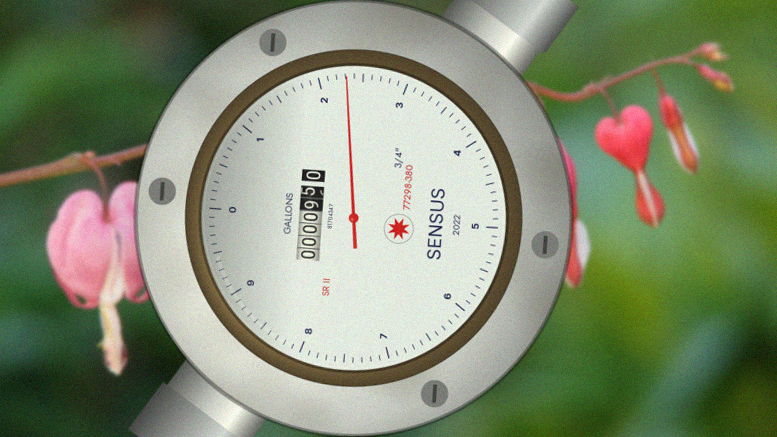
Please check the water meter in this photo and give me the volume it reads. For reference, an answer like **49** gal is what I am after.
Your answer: **952.3** gal
